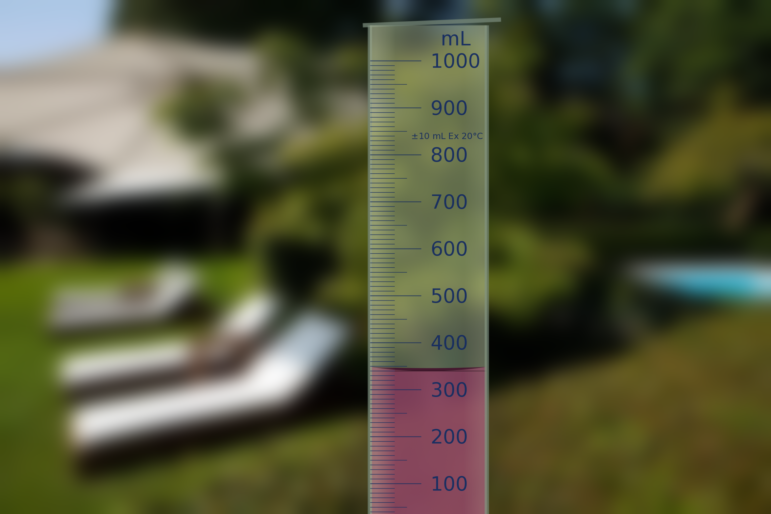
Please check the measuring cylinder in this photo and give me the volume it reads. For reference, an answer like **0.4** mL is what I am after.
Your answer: **340** mL
